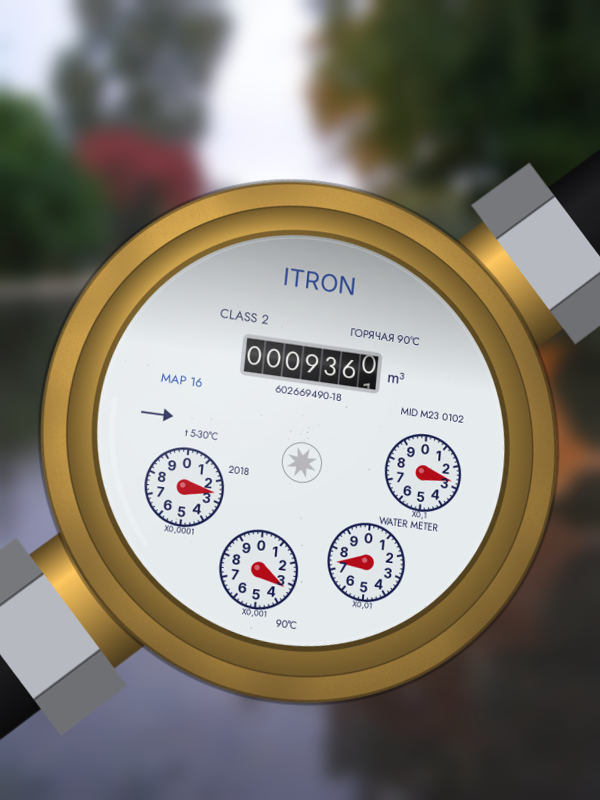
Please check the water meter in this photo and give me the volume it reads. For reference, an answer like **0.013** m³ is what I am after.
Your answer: **9360.2732** m³
